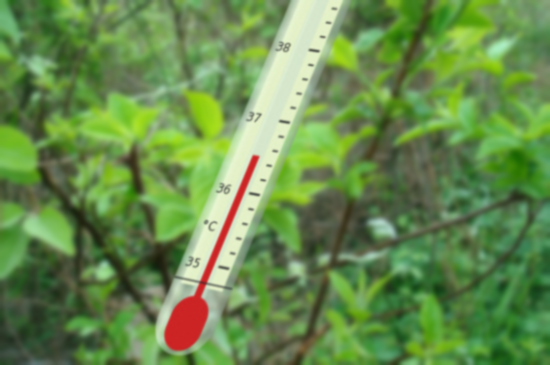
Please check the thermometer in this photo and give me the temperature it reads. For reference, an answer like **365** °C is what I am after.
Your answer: **36.5** °C
